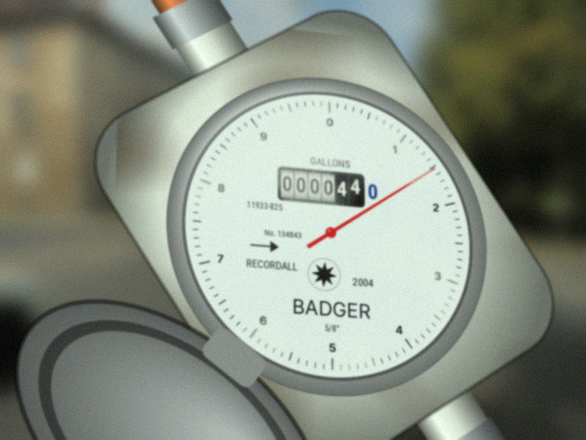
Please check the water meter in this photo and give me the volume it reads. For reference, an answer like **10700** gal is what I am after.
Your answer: **441.5** gal
